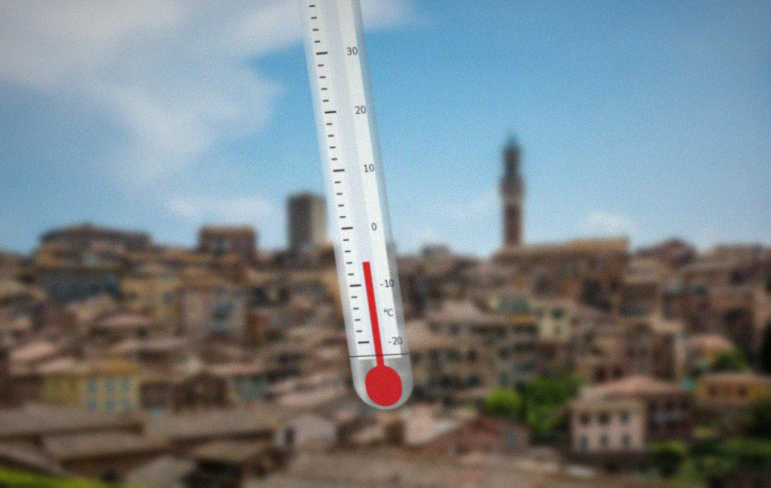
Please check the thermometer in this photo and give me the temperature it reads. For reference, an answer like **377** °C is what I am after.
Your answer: **-6** °C
